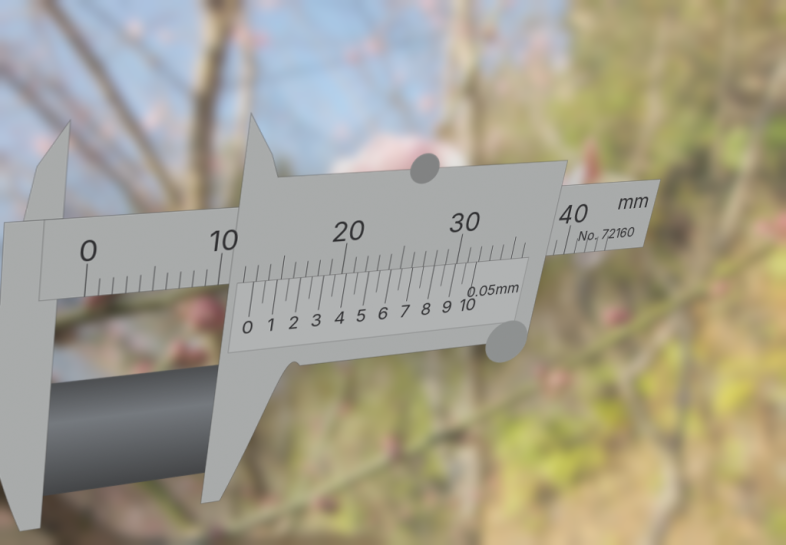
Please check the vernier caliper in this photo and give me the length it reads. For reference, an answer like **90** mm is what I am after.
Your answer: **12.8** mm
